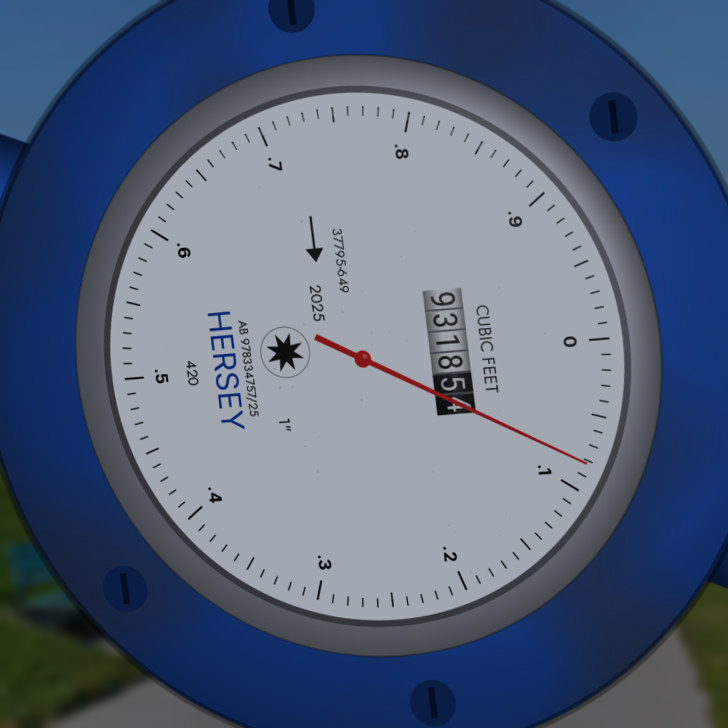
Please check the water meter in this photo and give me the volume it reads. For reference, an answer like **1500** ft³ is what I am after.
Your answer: **931854.08** ft³
